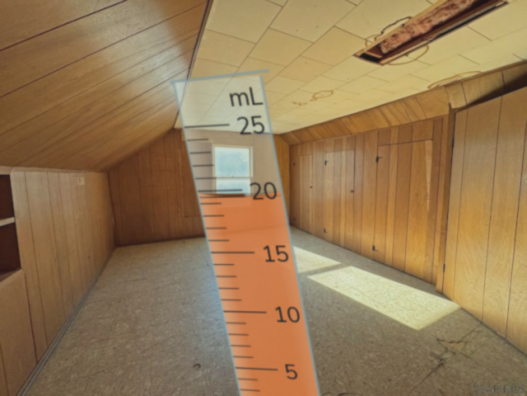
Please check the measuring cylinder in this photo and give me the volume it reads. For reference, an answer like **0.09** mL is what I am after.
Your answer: **19.5** mL
